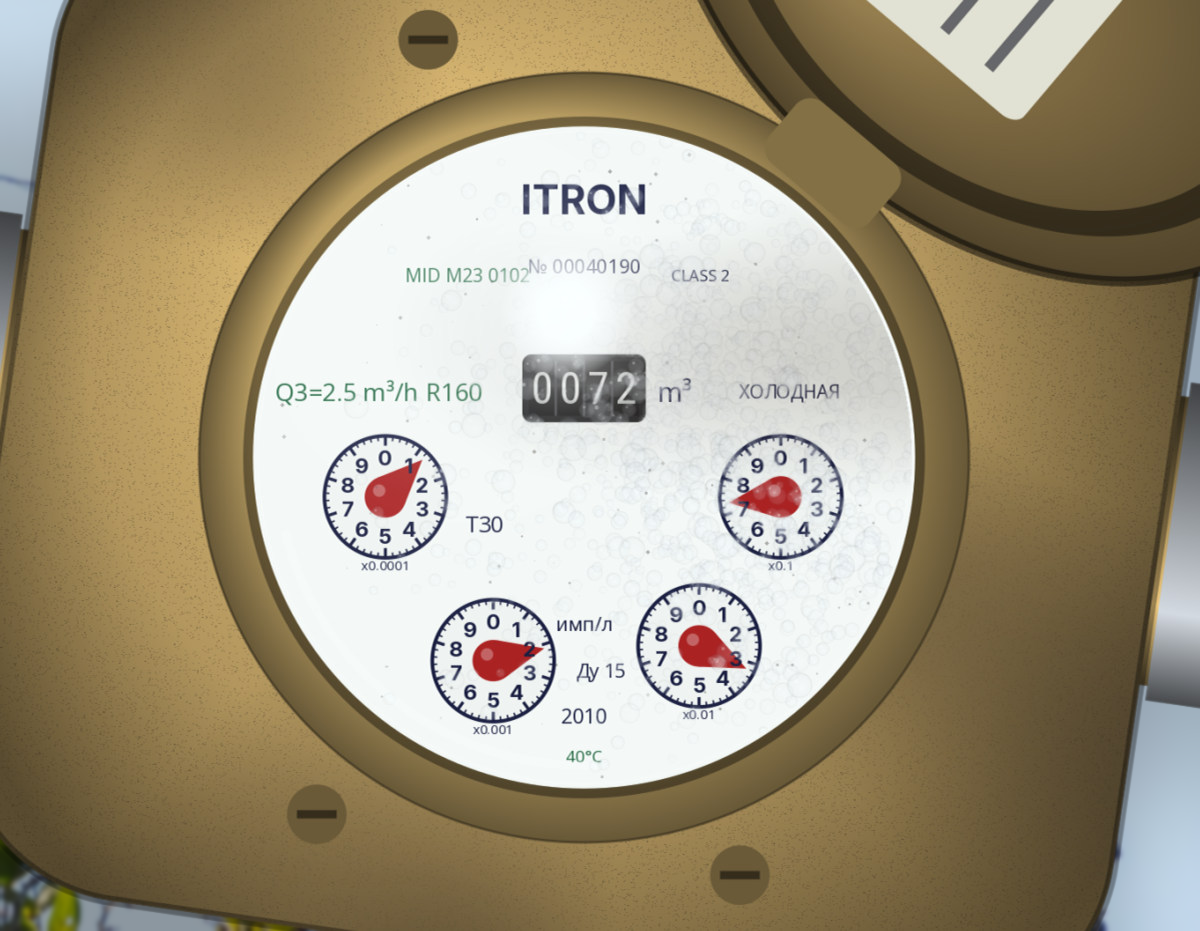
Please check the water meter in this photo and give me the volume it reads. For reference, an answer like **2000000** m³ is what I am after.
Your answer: **72.7321** m³
